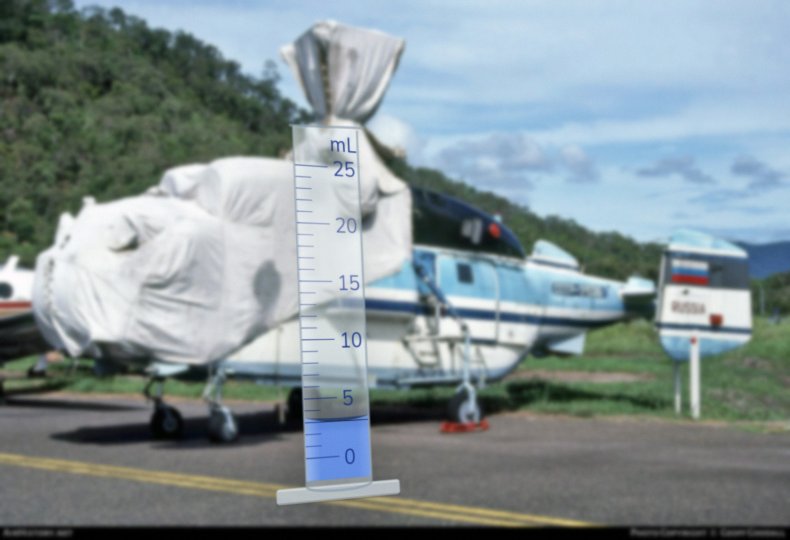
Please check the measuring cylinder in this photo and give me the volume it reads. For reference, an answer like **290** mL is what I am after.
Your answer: **3** mL
